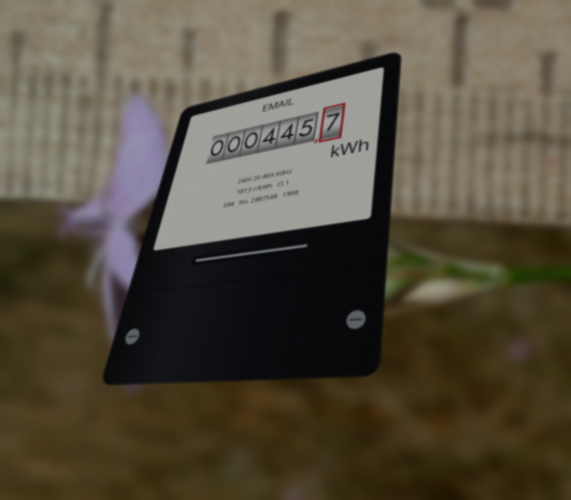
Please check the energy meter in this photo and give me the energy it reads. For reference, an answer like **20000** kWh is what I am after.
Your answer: **445.7** kWh
